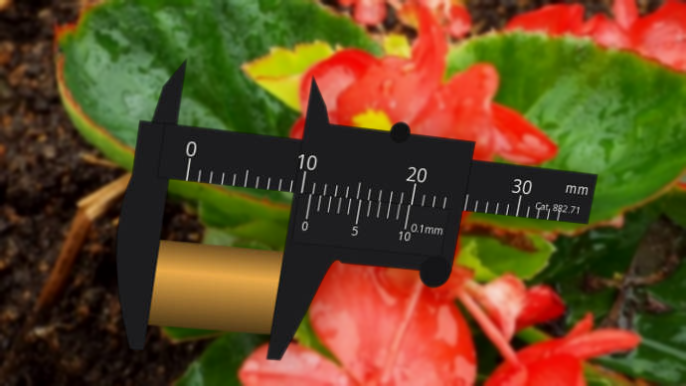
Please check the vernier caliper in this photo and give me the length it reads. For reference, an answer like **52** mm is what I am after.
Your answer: **10.8** mm
